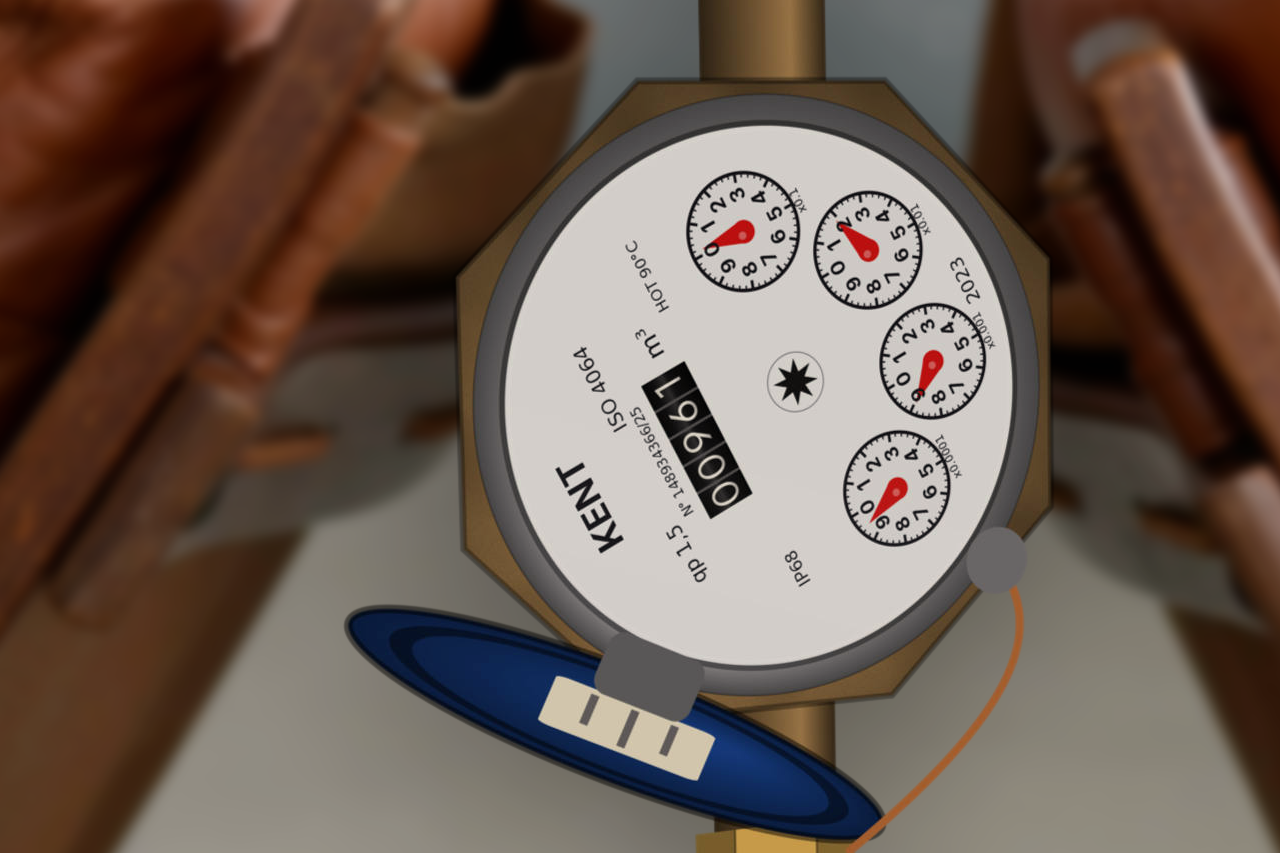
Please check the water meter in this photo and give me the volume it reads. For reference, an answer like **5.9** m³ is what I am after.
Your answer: **961.0189** m³
